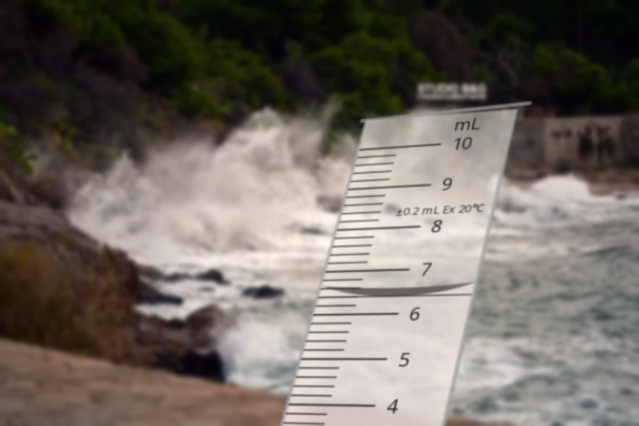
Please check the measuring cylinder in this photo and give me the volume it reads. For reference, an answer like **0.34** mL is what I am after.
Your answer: **6.4** mL
